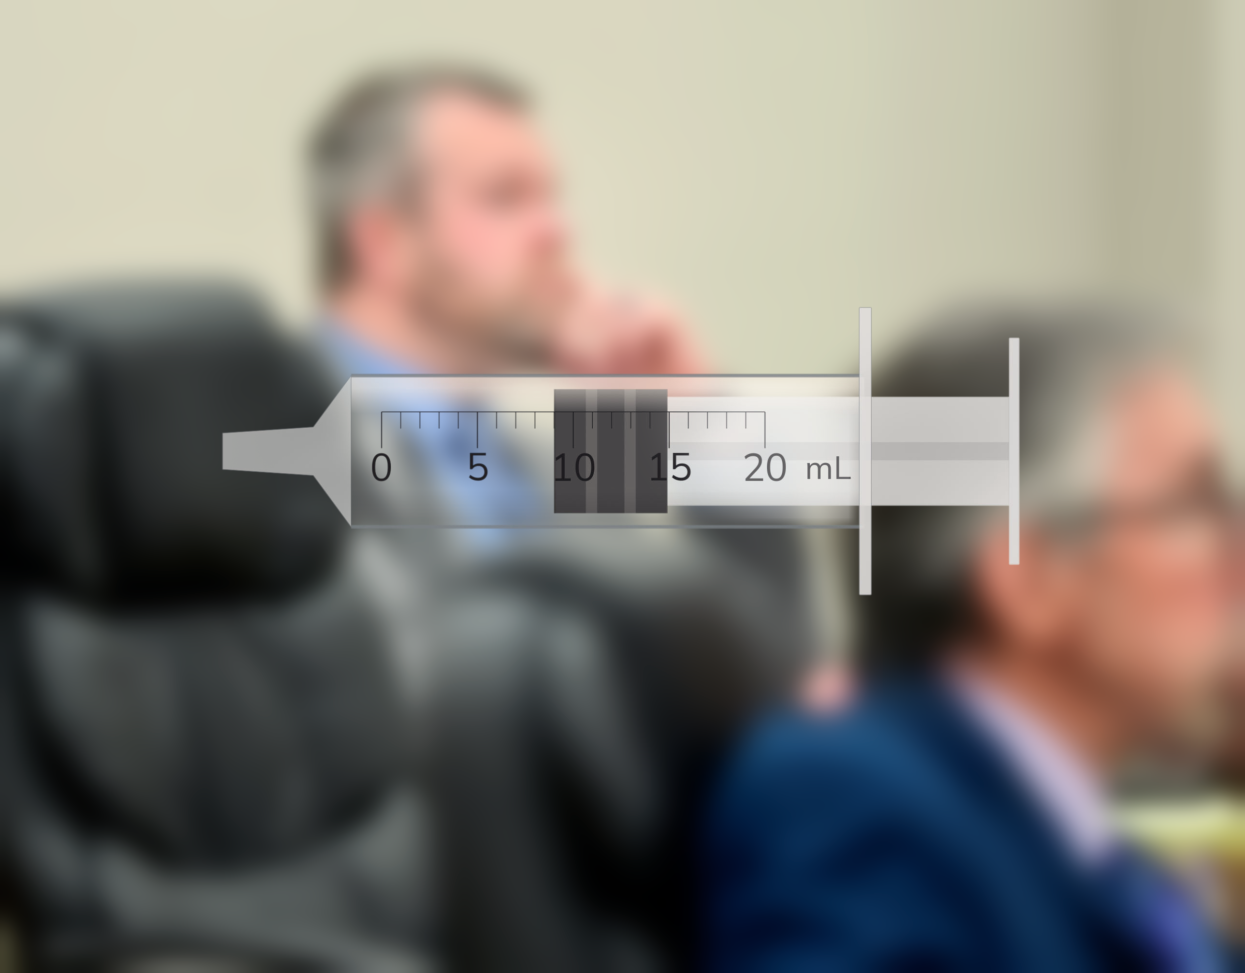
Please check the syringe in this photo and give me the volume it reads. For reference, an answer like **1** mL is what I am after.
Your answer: **9** mL
